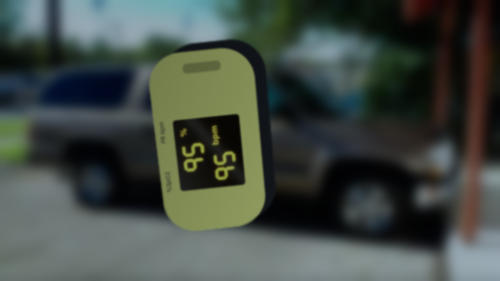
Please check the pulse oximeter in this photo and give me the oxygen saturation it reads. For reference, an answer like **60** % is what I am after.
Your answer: **95** %
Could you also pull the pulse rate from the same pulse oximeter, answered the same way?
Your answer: **95** bpm
